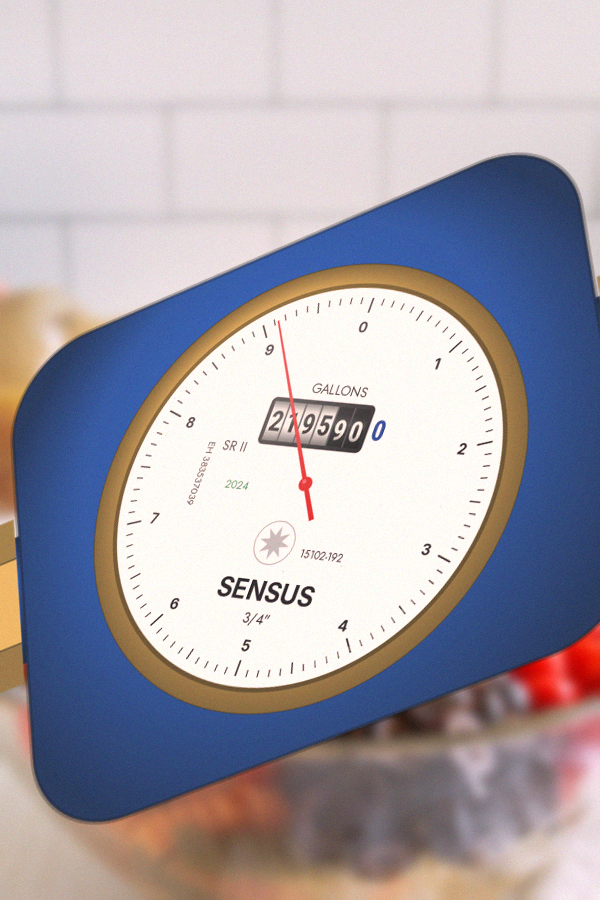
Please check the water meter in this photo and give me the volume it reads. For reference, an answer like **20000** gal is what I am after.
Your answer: **2195899.1** gal
